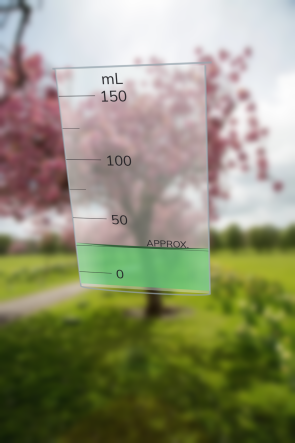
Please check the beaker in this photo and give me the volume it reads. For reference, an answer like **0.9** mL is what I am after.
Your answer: **25** mL
